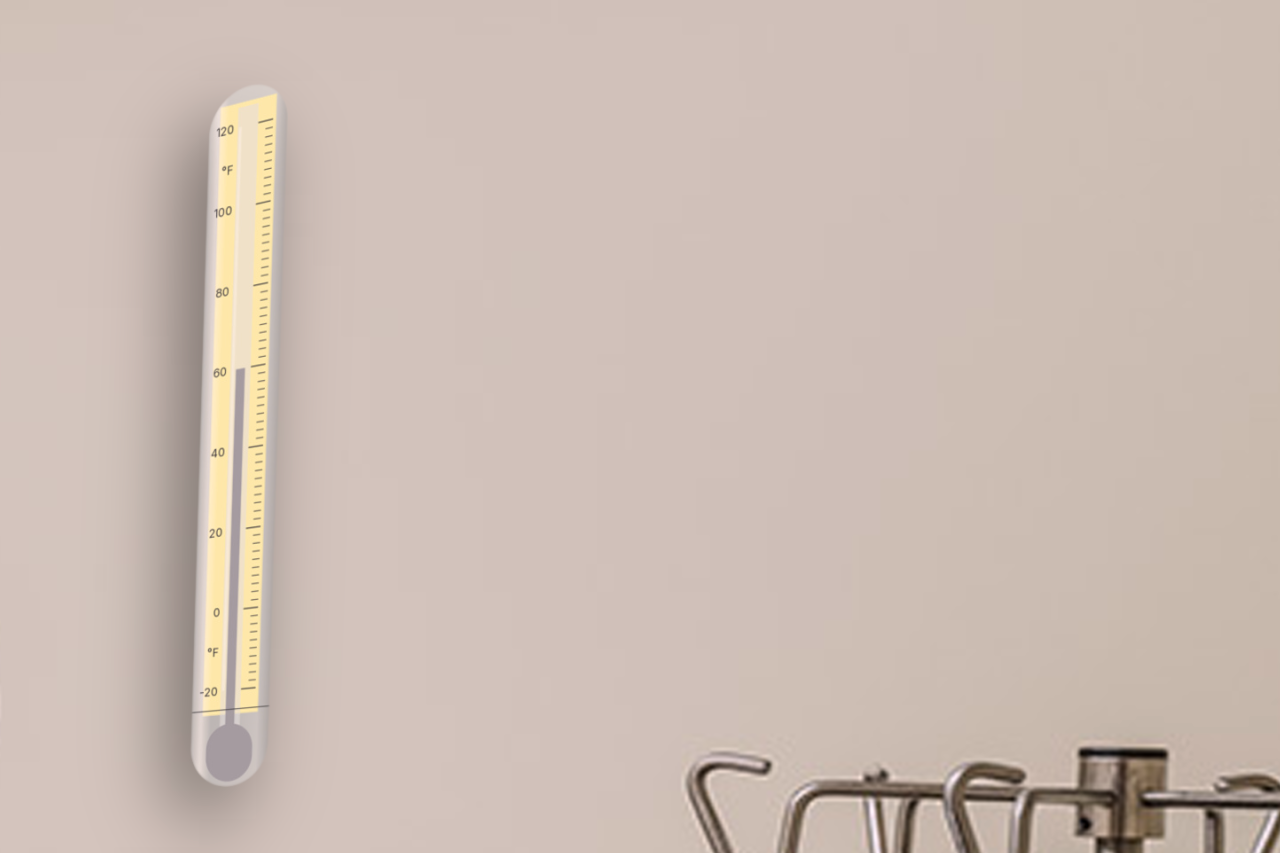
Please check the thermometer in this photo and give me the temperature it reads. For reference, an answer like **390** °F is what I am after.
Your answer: **60** °F
